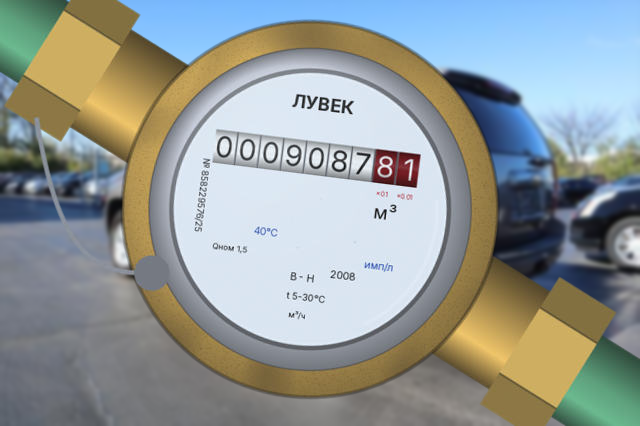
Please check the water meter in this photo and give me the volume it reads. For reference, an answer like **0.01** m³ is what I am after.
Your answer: **9087.81** m³
